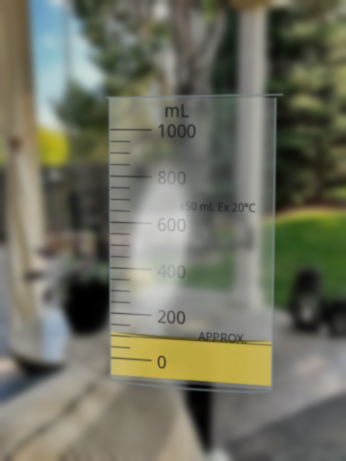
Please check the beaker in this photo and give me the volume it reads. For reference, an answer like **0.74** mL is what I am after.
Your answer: **100** mL
